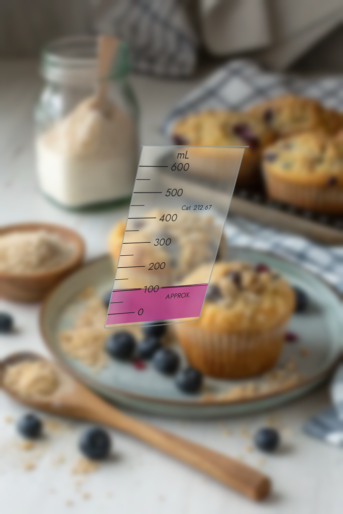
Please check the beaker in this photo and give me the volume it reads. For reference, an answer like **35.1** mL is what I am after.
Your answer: **100** mL
